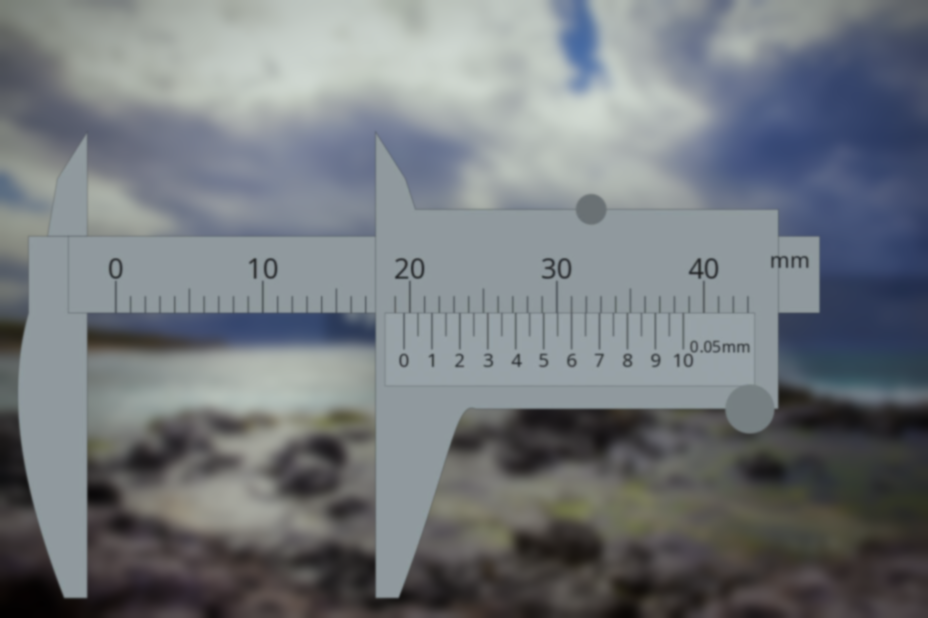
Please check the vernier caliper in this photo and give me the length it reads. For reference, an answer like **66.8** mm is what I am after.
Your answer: **19.6** mm
